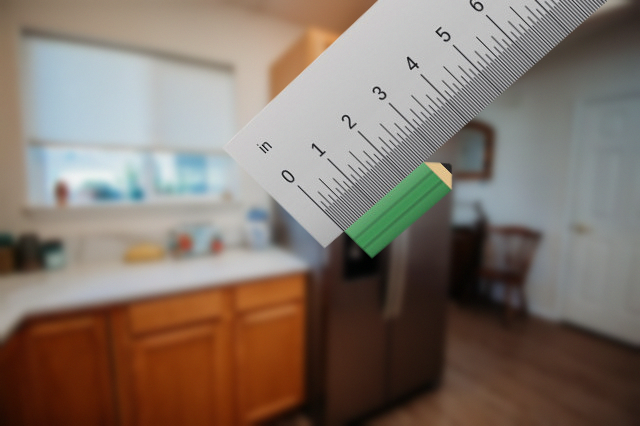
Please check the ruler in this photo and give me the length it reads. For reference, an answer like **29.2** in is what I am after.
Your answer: **3** in
